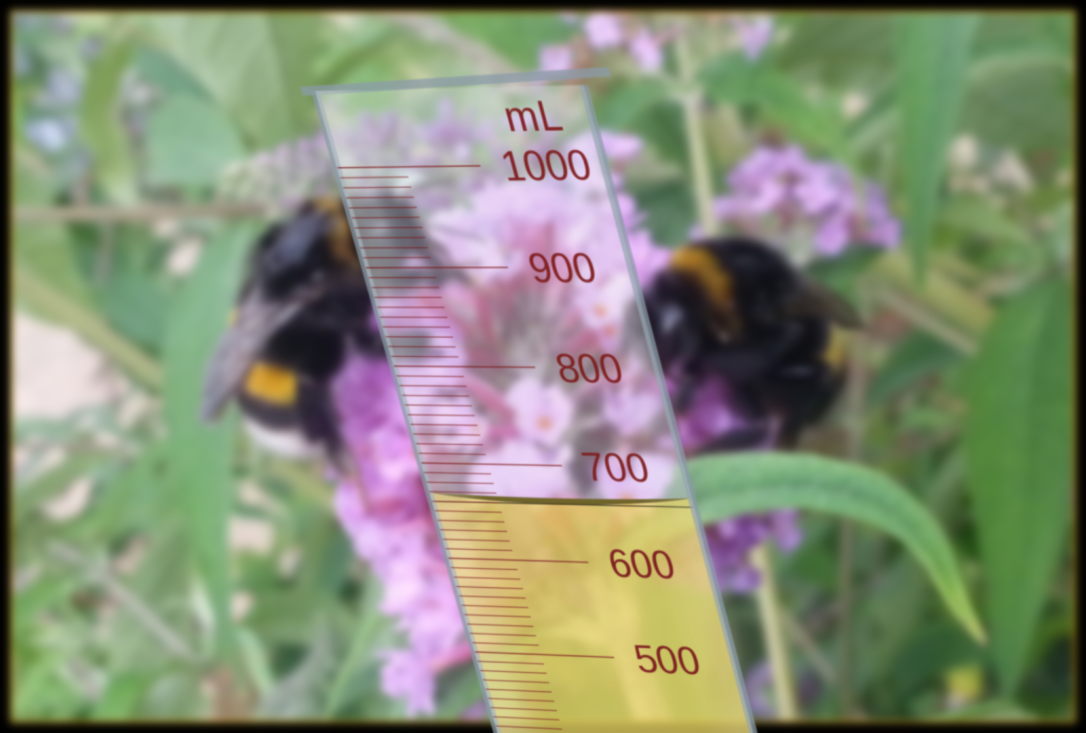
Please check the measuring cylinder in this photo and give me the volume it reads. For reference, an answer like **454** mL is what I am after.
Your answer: **660** mL
